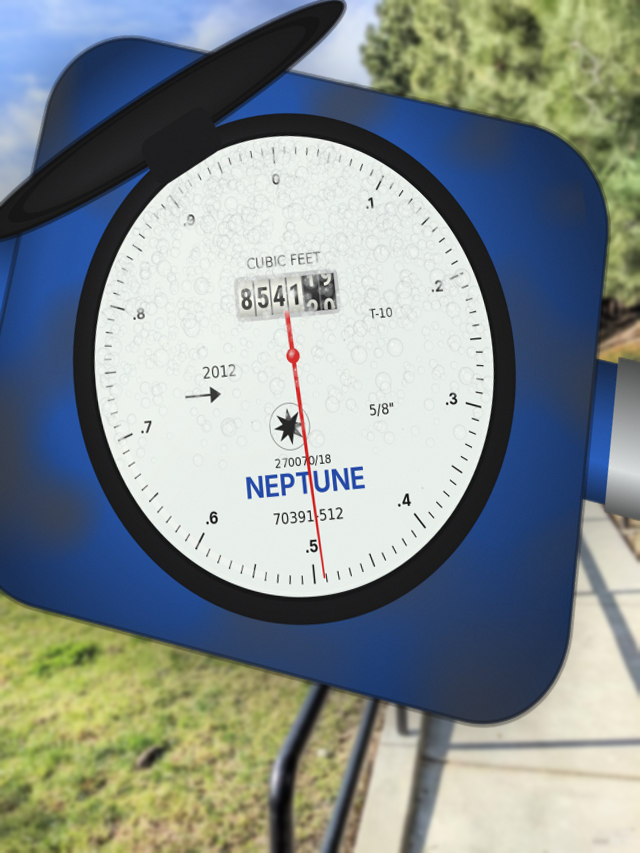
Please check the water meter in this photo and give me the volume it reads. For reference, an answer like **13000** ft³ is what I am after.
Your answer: **854119.49** ft³
